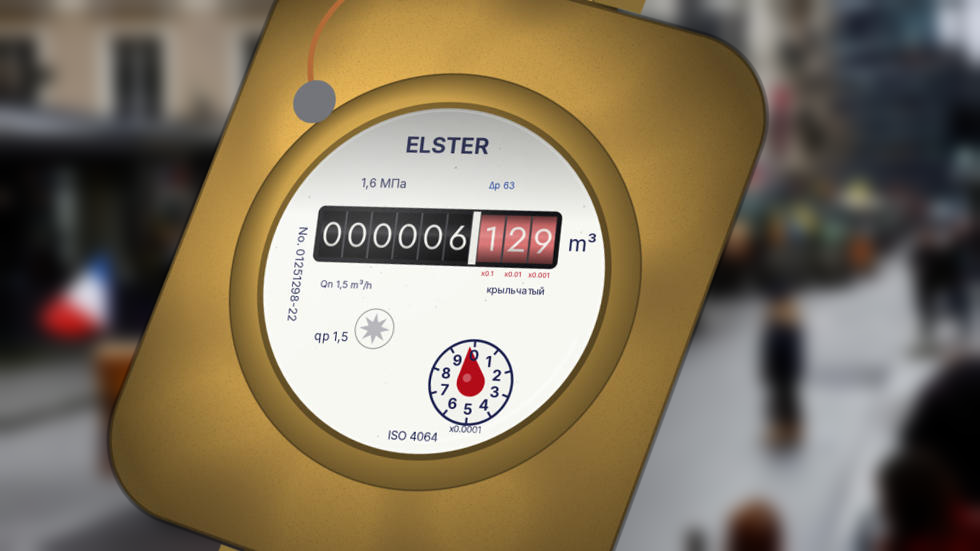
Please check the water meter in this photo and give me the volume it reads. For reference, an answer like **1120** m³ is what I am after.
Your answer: **6.1289** m³
